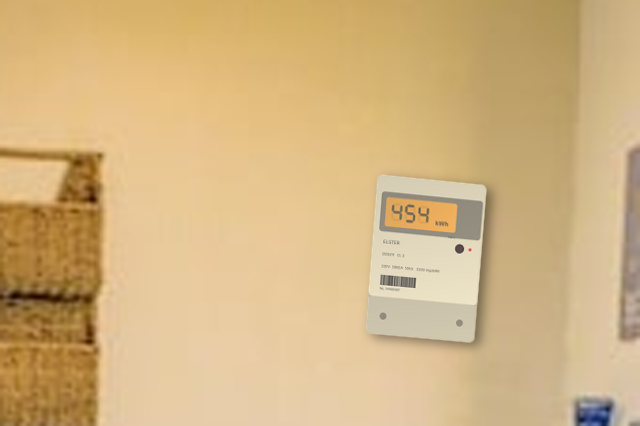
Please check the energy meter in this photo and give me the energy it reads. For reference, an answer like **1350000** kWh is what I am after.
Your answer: **454** kWh
